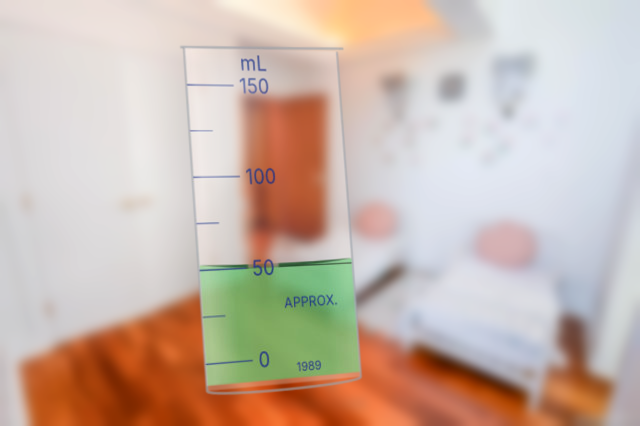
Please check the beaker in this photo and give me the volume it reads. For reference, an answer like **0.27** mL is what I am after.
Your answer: **50** mL
